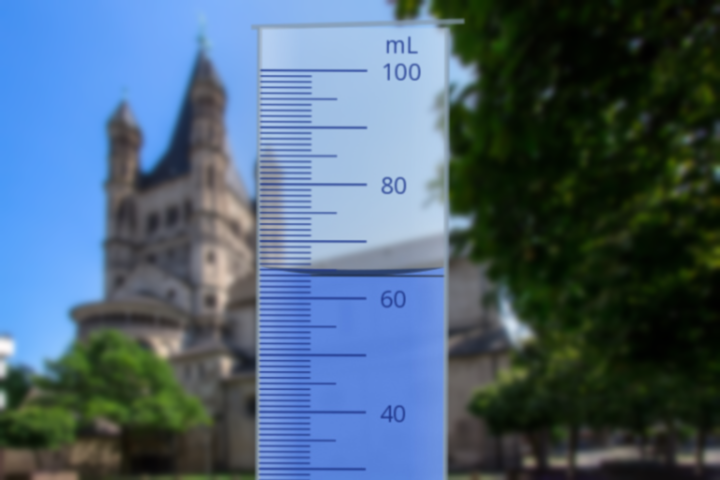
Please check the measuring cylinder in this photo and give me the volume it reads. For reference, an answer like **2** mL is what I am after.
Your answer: **64** mL
